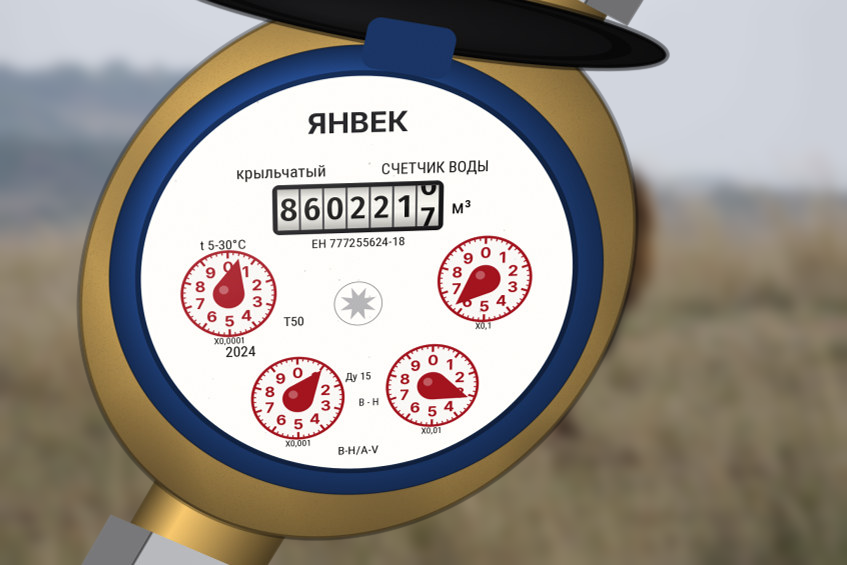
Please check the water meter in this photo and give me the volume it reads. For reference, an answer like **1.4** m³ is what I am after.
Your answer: **8602216.6310** m³
